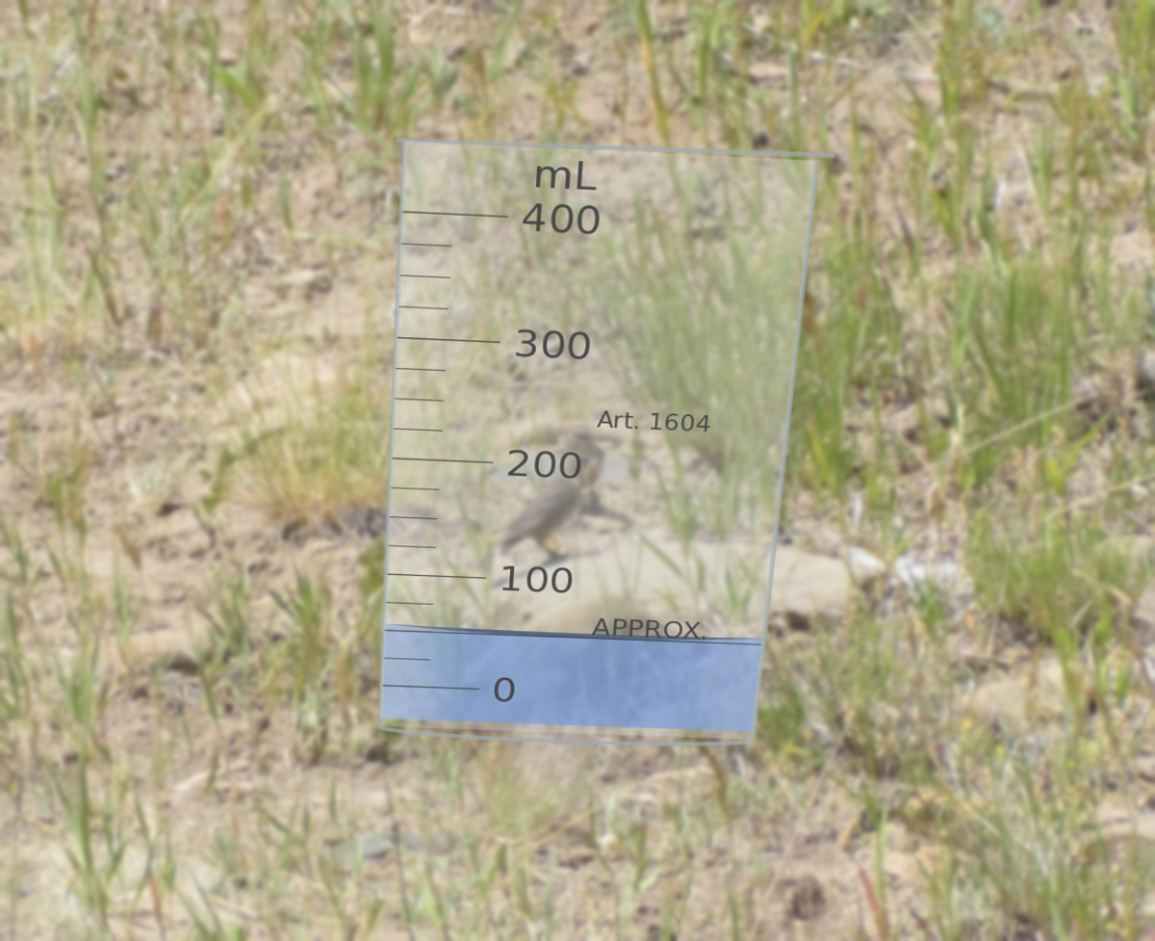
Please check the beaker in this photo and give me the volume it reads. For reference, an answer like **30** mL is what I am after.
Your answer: **50** mL
